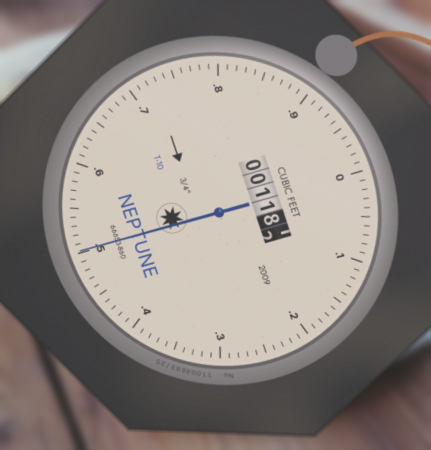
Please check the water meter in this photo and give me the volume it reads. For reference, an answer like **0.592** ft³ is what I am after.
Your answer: **1181.50** ft³
